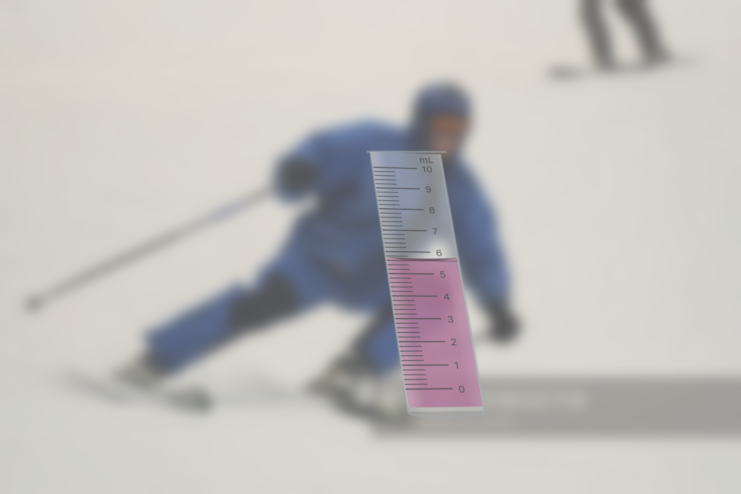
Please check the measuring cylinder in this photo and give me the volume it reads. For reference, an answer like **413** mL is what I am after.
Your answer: **5.6** mL
